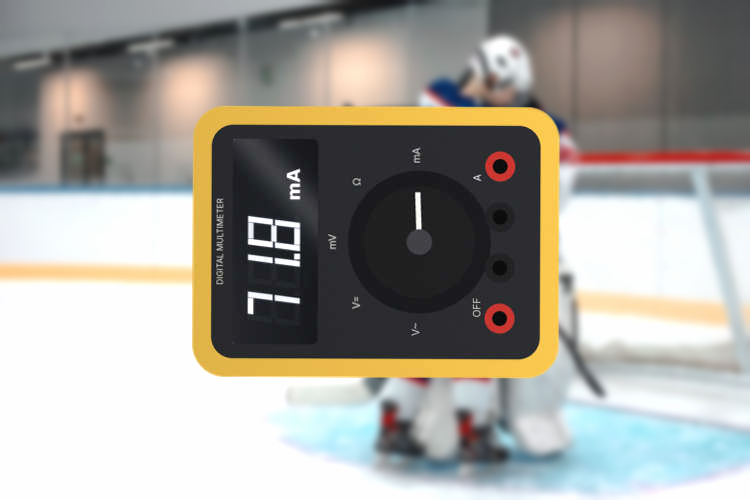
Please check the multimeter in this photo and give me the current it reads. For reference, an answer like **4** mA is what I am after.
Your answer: **71.8** mA
